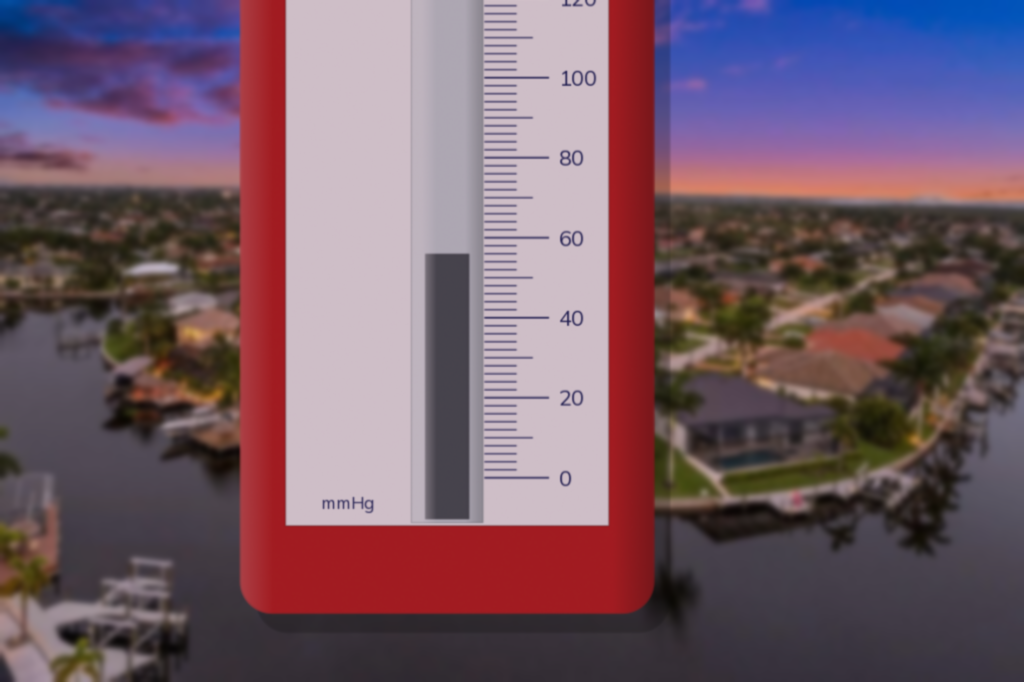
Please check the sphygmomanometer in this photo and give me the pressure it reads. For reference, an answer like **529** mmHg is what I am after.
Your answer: **56** mmHg
